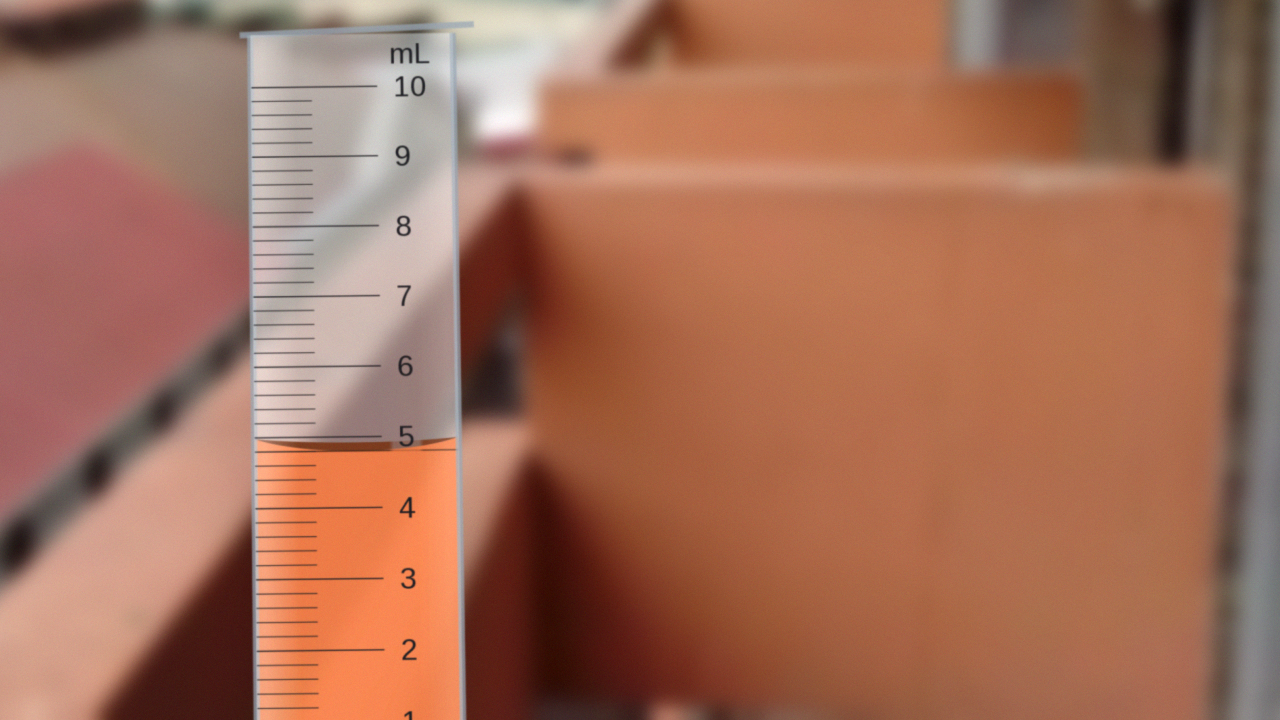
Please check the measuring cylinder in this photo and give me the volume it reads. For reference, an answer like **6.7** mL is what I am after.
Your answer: **4.8** mL
